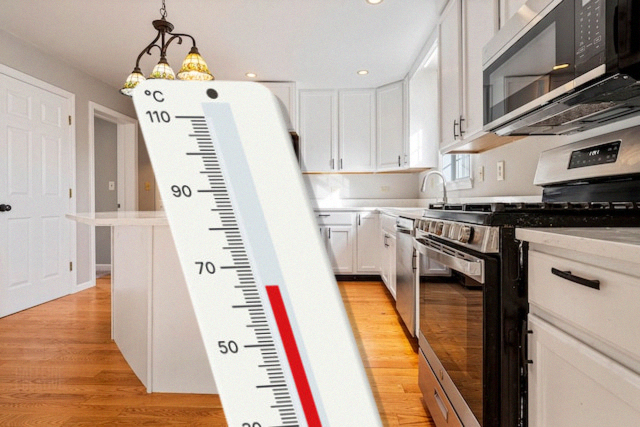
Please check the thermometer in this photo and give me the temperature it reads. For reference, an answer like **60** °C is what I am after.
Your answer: **65** °C
